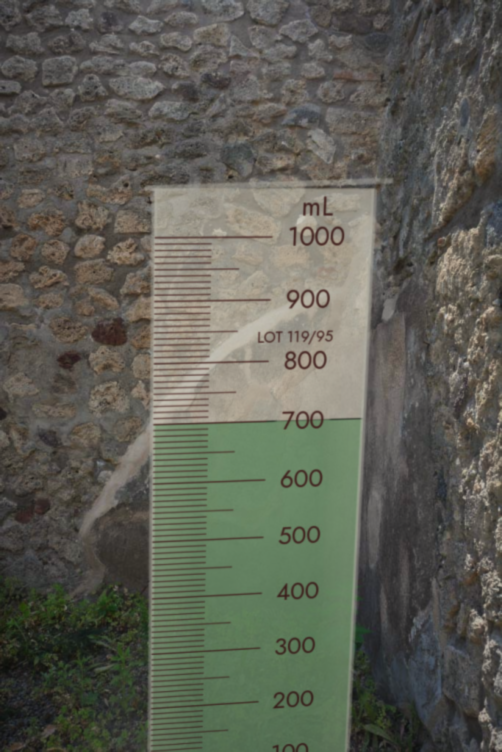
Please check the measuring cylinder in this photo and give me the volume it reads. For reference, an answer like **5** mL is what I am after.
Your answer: **700** mL
